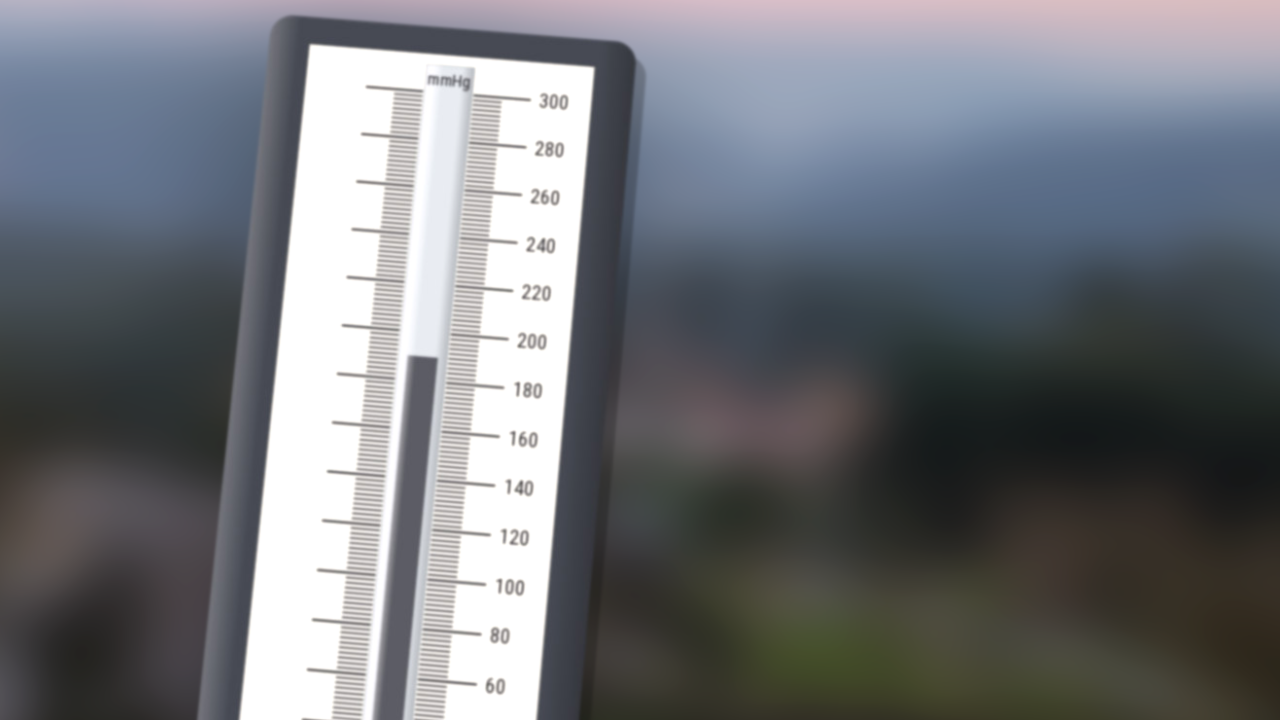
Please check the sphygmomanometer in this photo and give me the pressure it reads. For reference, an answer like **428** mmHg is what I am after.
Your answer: **190** mmHg
